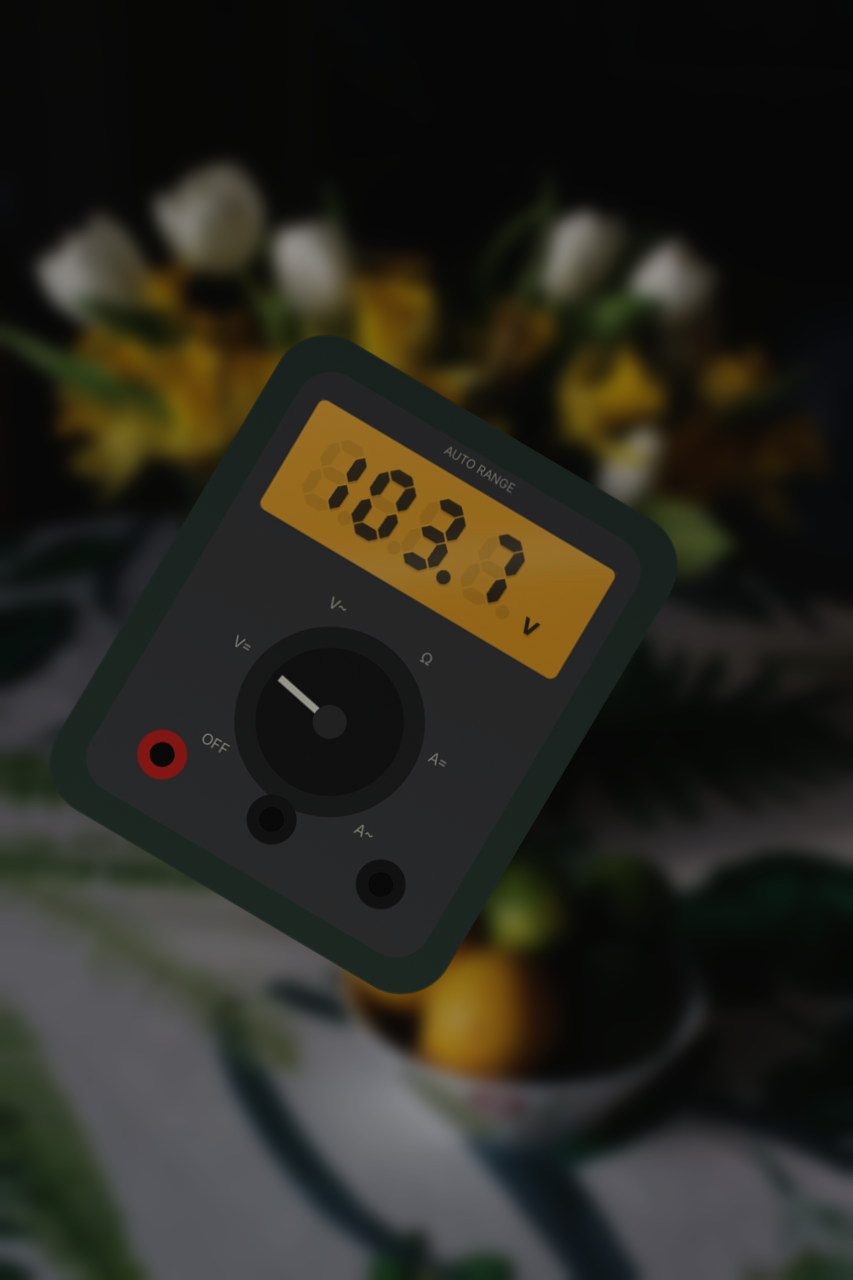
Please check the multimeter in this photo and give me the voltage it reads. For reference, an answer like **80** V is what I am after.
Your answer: **103.7** V
